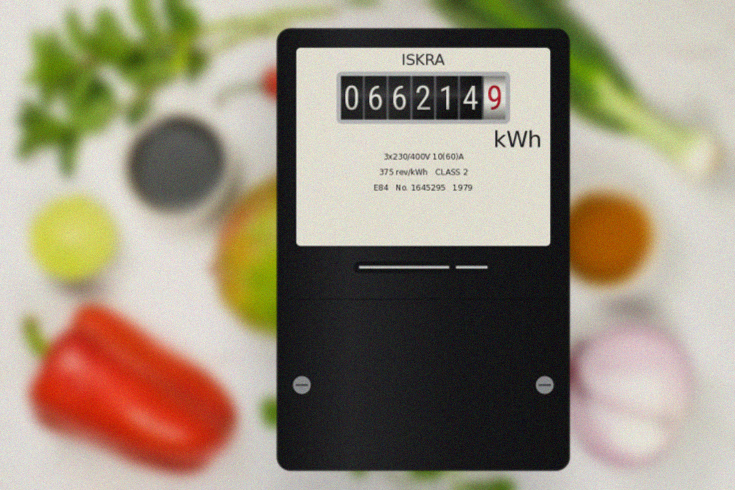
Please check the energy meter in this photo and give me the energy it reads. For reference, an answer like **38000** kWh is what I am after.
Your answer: **66214.9** kWh
